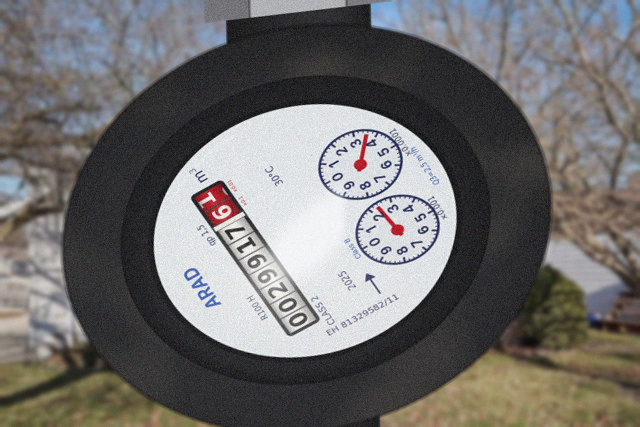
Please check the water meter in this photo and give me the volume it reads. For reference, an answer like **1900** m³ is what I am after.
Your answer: **29917.6123** m³
